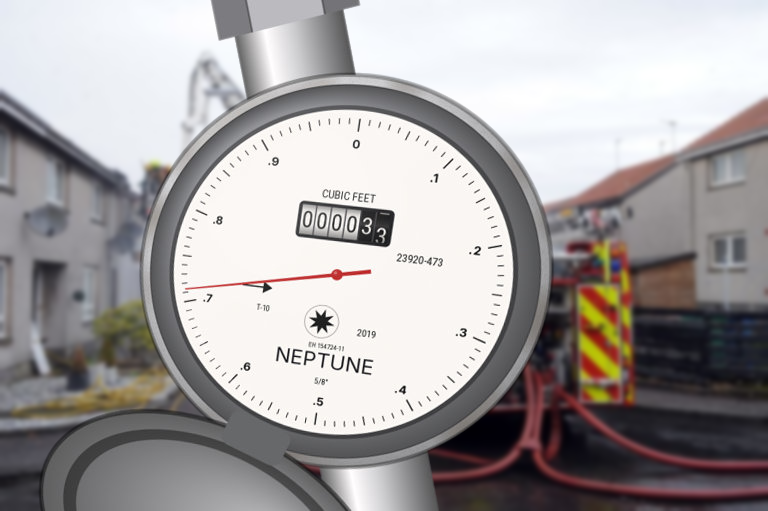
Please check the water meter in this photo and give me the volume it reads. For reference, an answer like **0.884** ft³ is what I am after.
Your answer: **32.71** ft³
